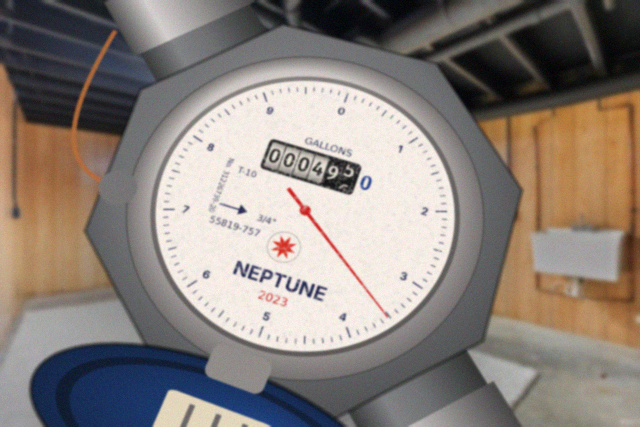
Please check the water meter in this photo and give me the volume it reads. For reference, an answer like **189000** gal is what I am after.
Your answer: **4953.5** gal
